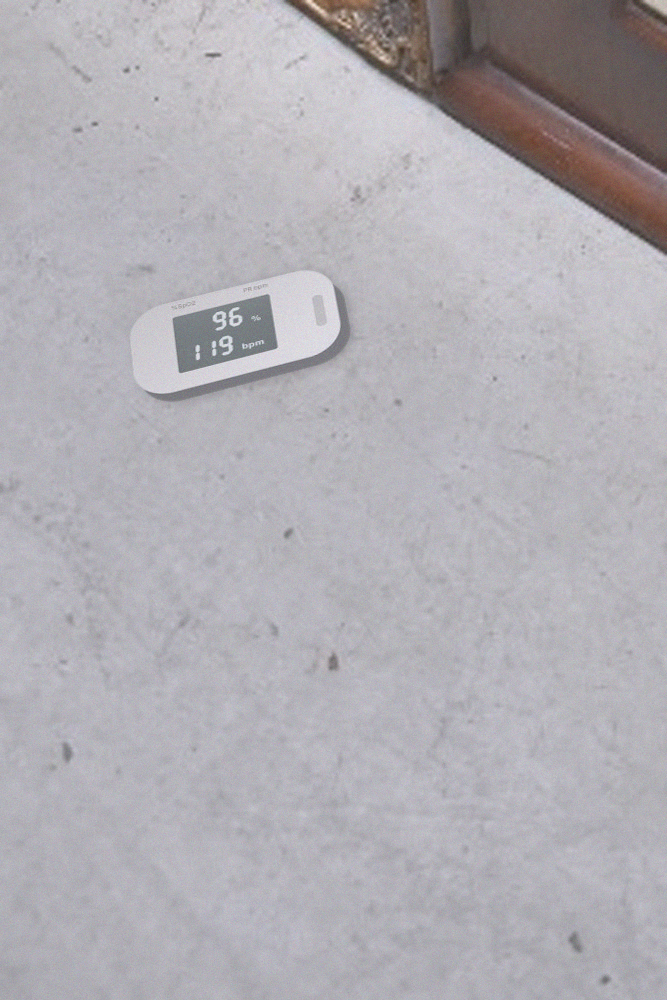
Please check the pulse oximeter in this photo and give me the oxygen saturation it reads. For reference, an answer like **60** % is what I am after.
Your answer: **96** %
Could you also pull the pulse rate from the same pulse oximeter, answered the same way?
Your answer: **119** bpm
